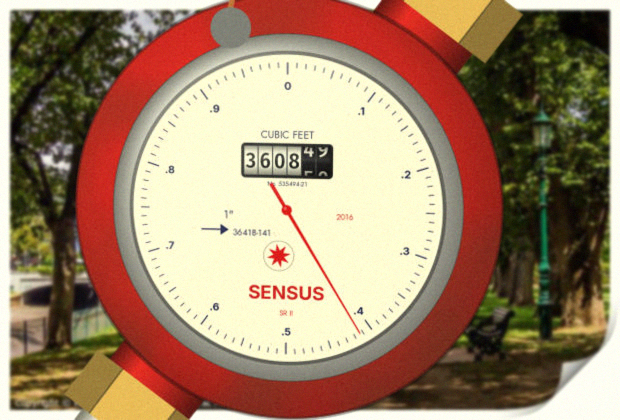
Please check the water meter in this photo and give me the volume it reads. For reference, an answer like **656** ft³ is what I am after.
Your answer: **360849.41** ft³
